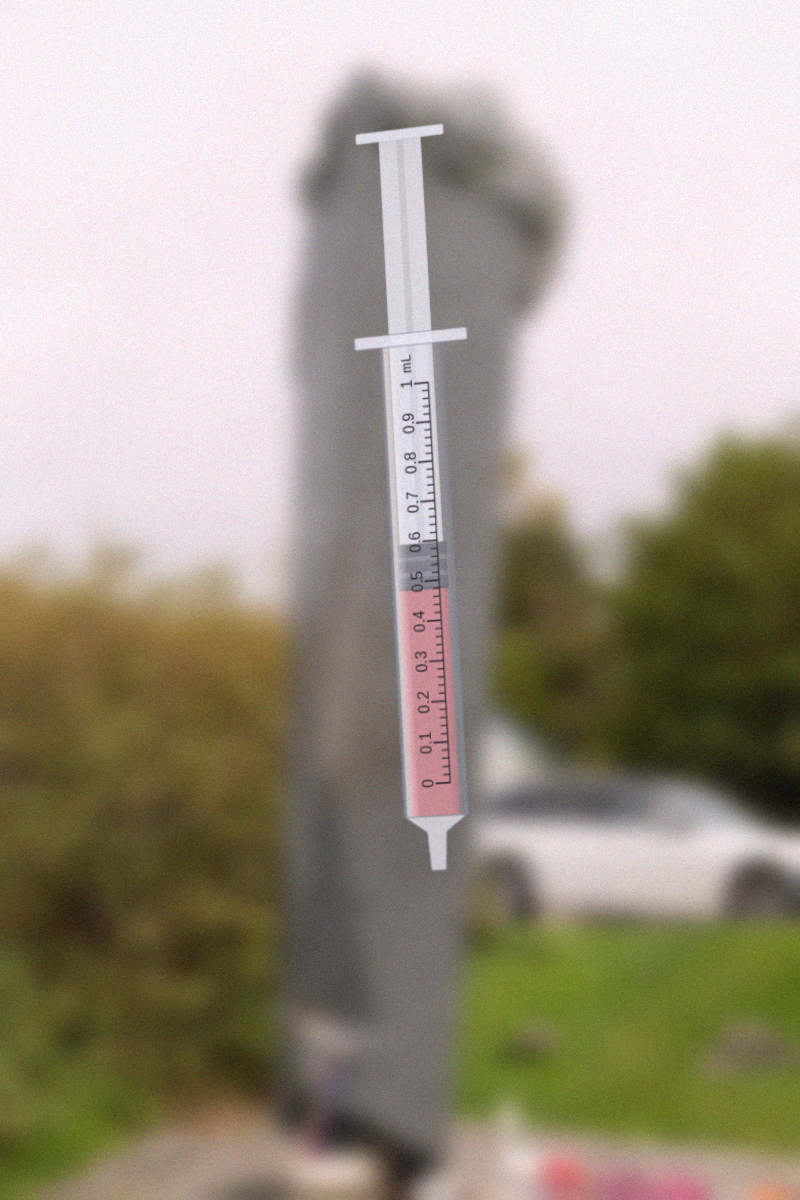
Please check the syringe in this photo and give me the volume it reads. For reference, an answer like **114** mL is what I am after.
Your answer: **0.48** mL
